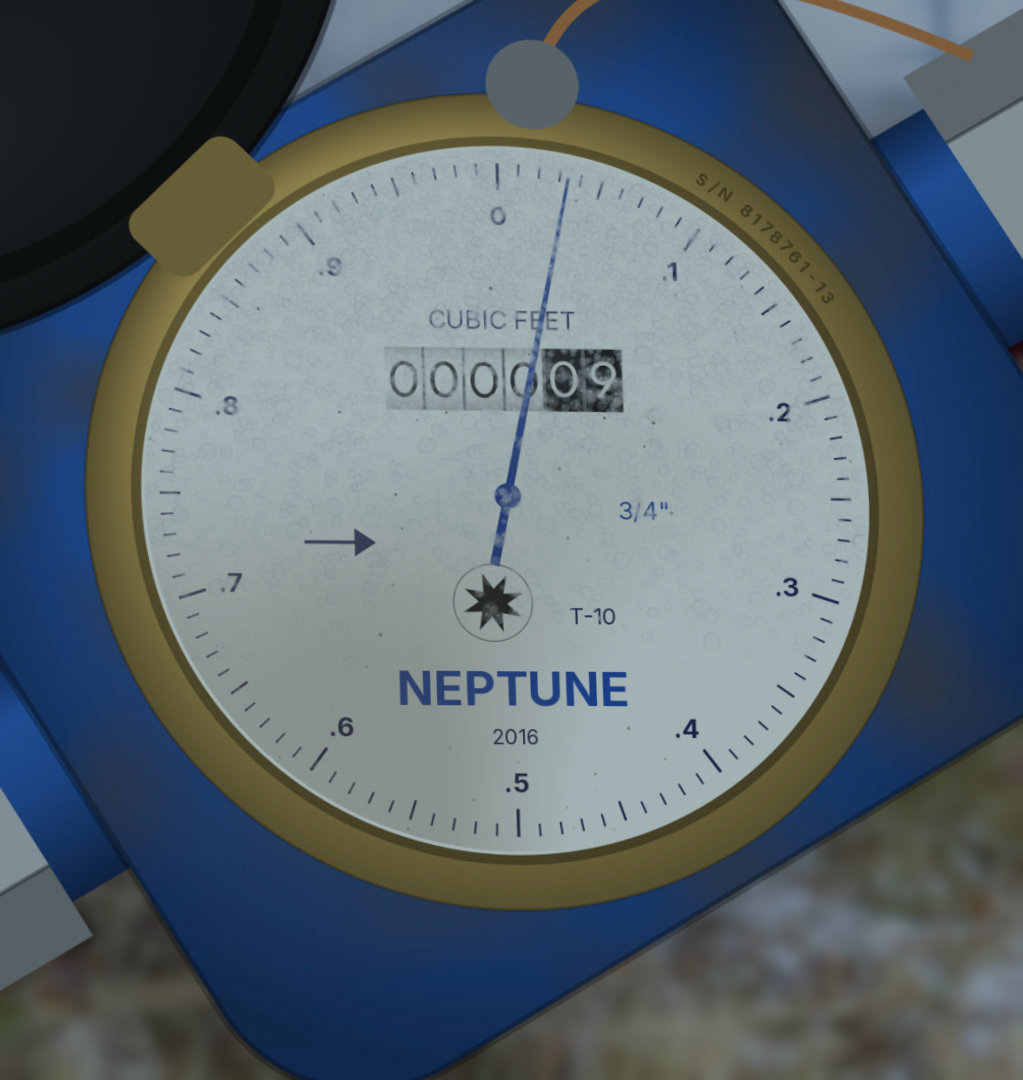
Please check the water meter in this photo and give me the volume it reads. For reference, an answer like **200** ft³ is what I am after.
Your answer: **9.03** ft³
